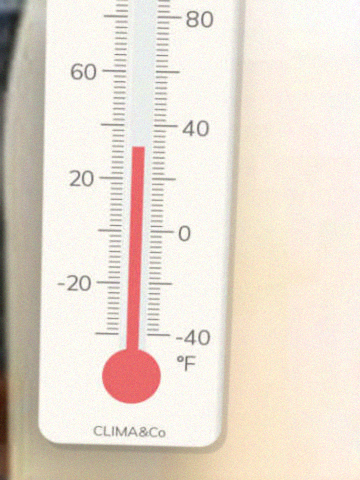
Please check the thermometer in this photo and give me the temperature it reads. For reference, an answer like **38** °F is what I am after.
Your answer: **32** °F
